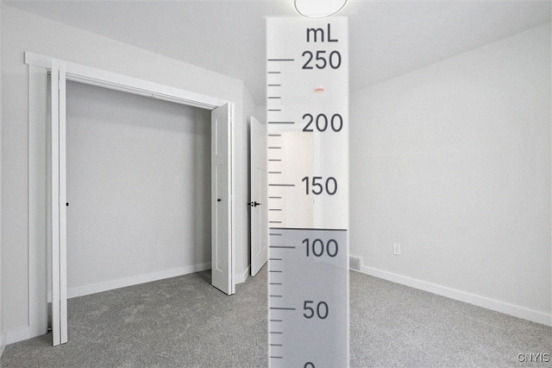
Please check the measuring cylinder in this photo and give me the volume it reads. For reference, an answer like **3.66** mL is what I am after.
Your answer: **115** mL
